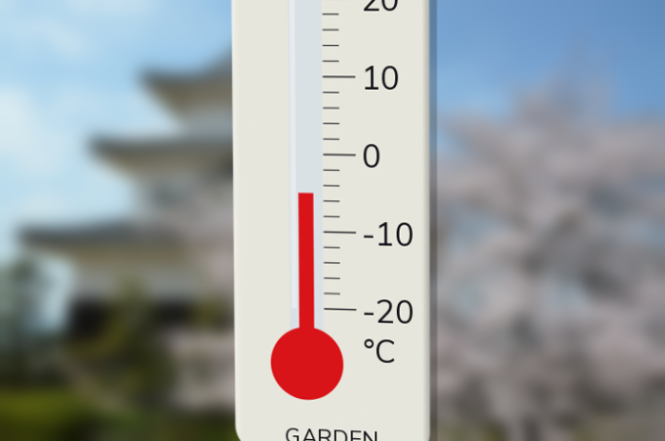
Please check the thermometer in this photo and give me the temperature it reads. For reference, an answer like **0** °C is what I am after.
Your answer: **-5** °C
